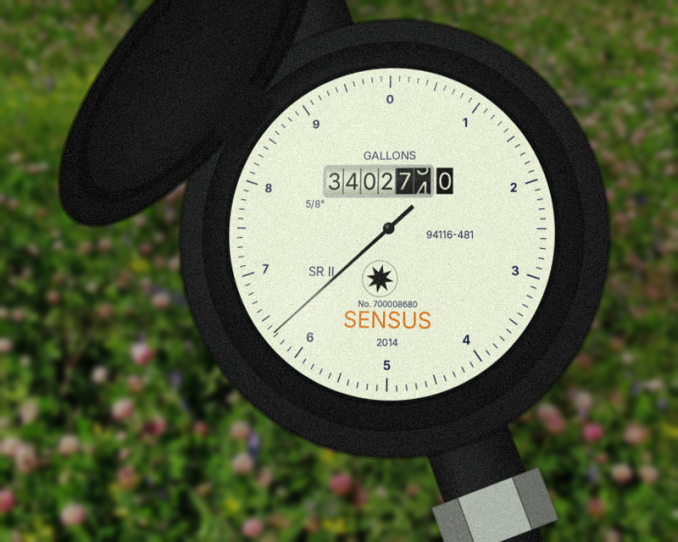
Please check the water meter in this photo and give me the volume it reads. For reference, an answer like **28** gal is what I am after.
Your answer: **3402736.3** gal
